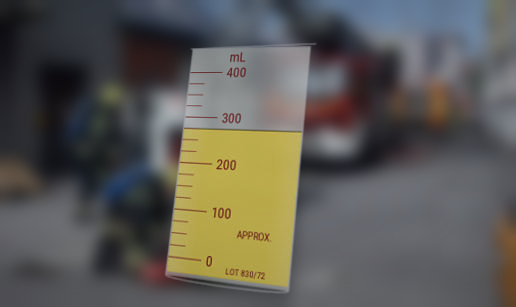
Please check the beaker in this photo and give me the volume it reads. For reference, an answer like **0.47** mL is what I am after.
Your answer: **275** mL
